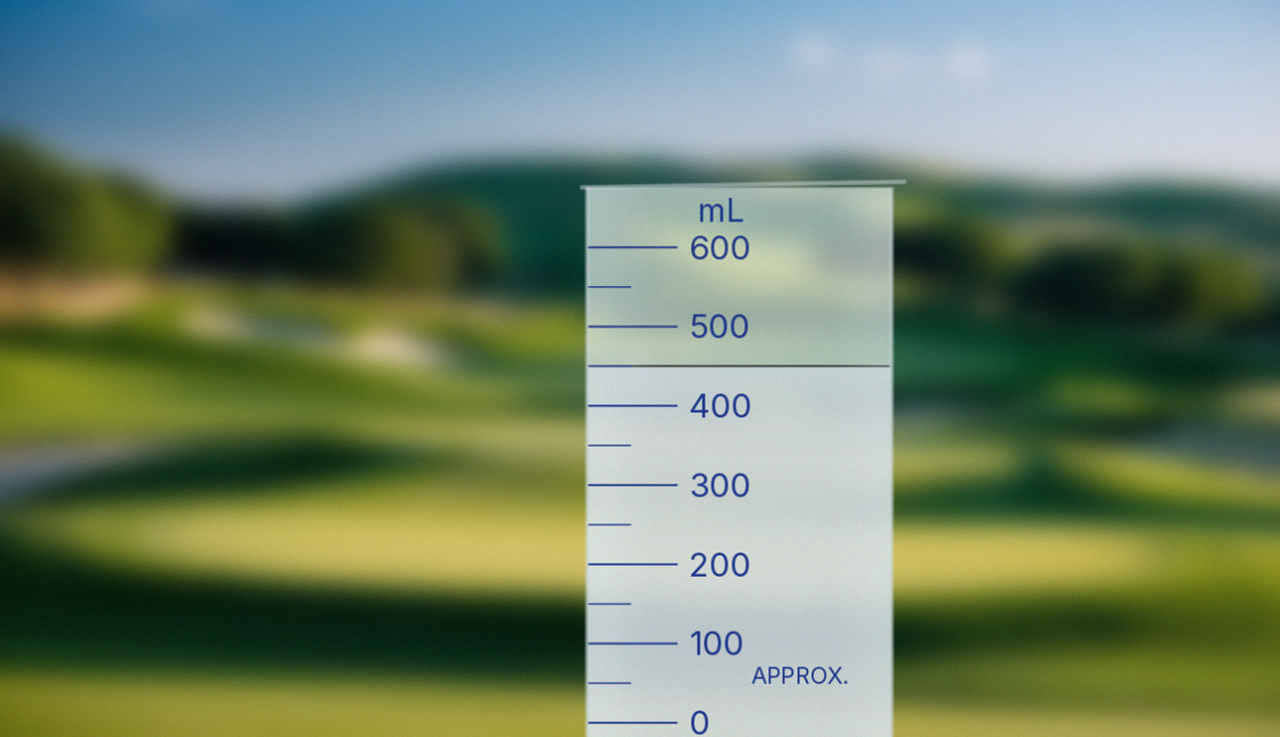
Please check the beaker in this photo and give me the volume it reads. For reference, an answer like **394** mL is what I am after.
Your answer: **450** mL
